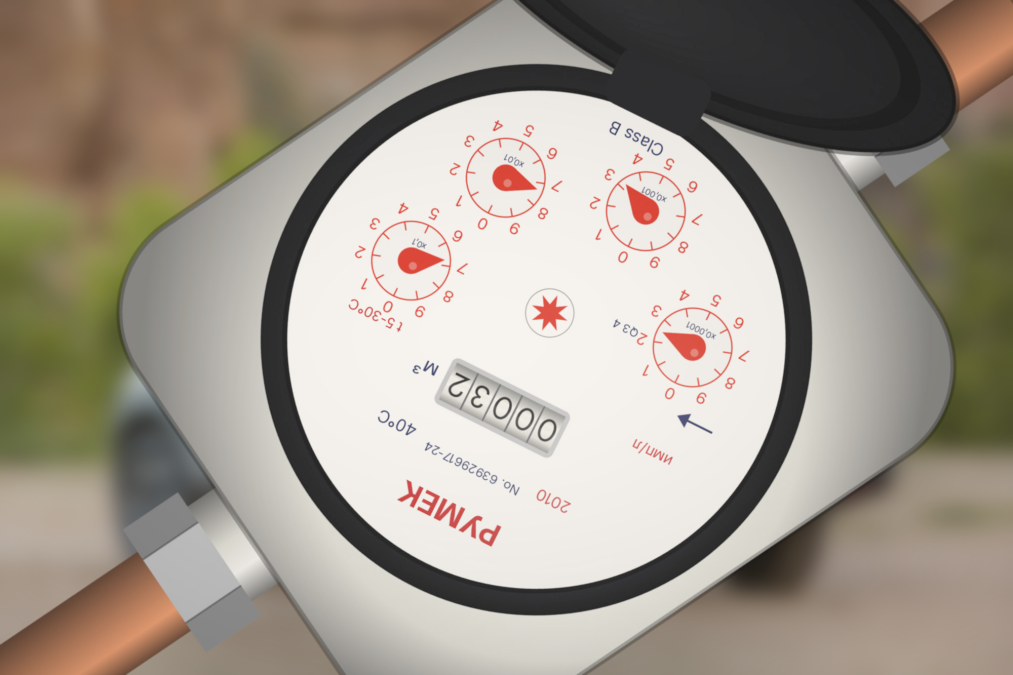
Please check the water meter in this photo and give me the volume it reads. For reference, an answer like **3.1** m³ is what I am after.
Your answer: **32.6732** m³
